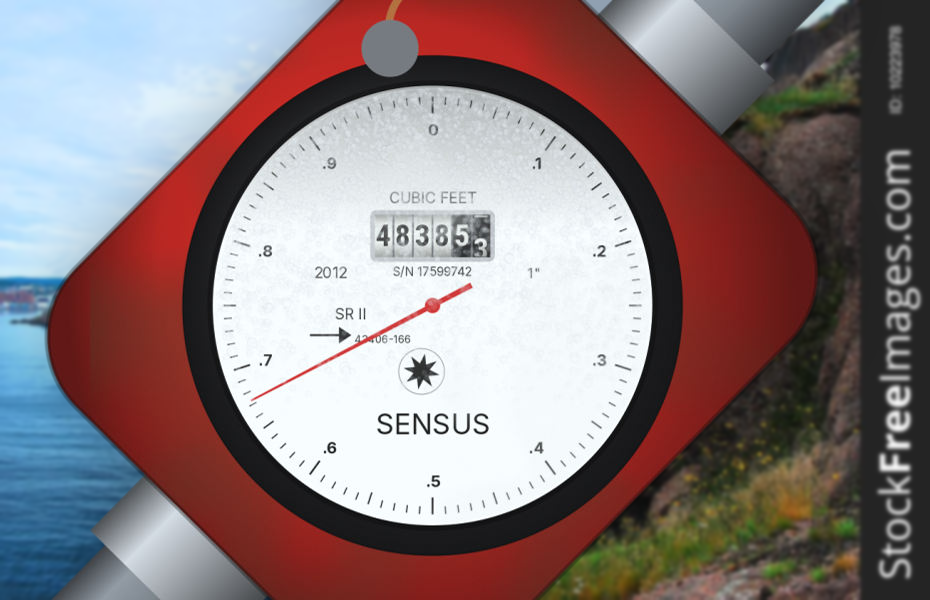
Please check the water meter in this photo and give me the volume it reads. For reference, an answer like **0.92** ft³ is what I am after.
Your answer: **483852.67** ft³
